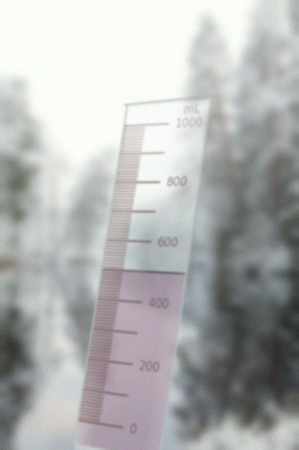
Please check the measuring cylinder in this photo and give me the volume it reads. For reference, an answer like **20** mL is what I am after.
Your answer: **500** mL
